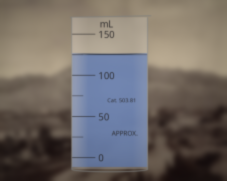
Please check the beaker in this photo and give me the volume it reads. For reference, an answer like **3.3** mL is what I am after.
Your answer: **125** mL
